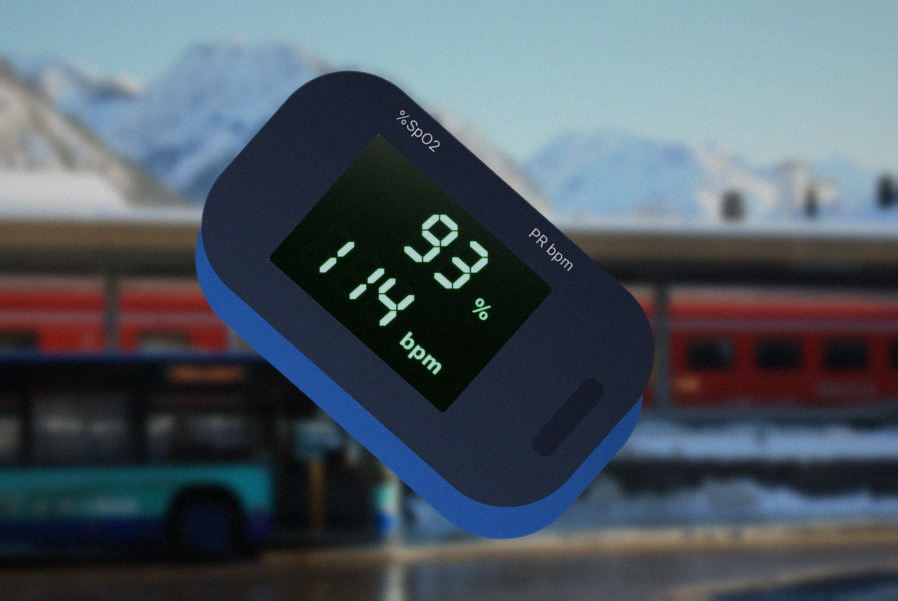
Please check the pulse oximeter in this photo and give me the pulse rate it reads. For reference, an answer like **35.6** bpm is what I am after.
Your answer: **114** bpm
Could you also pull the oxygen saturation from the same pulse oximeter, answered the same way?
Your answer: **93** %
